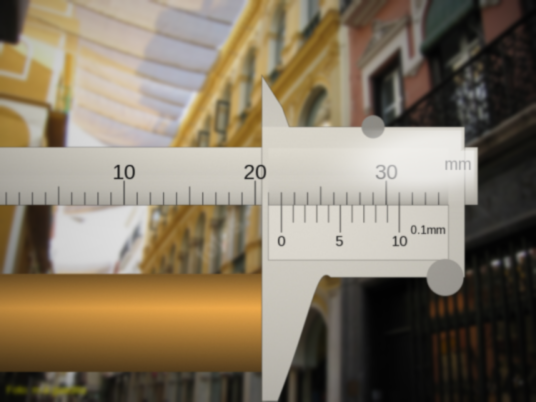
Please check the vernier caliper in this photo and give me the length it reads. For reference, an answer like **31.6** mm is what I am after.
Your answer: **22.0** mm
